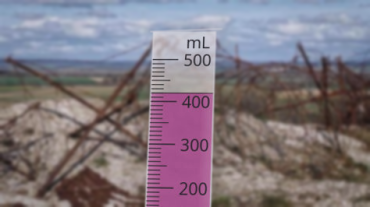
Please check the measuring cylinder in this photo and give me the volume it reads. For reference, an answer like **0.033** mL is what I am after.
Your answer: **420** mL
